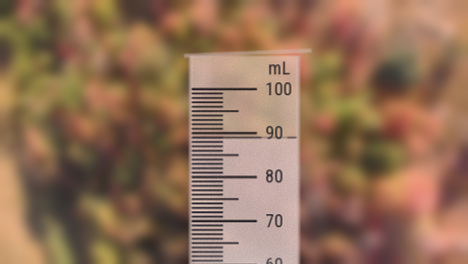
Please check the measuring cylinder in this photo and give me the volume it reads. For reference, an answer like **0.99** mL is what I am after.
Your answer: **89** mL
